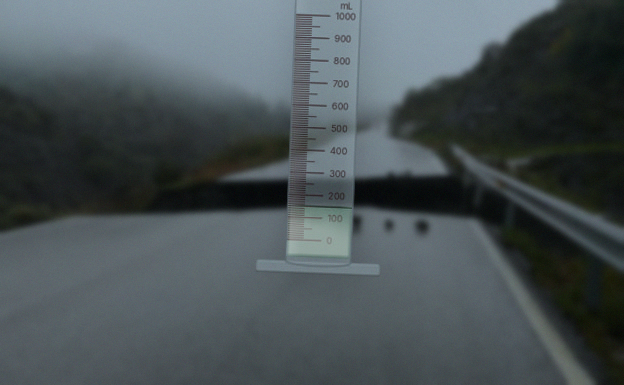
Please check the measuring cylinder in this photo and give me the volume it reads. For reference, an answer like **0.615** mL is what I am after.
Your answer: **150** mL
